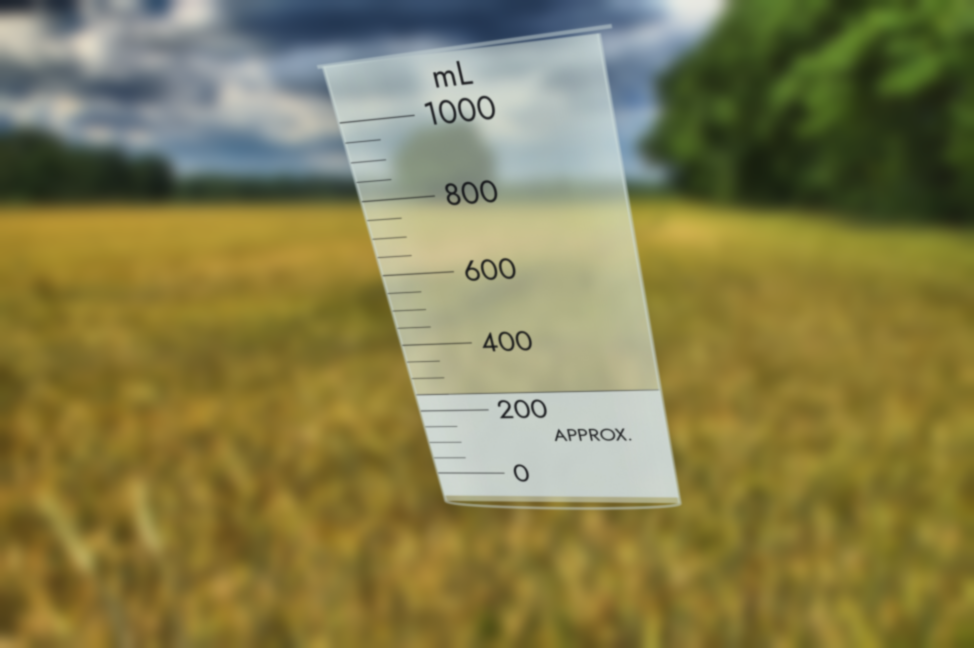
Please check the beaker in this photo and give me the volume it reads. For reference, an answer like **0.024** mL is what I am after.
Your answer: **250** mL
